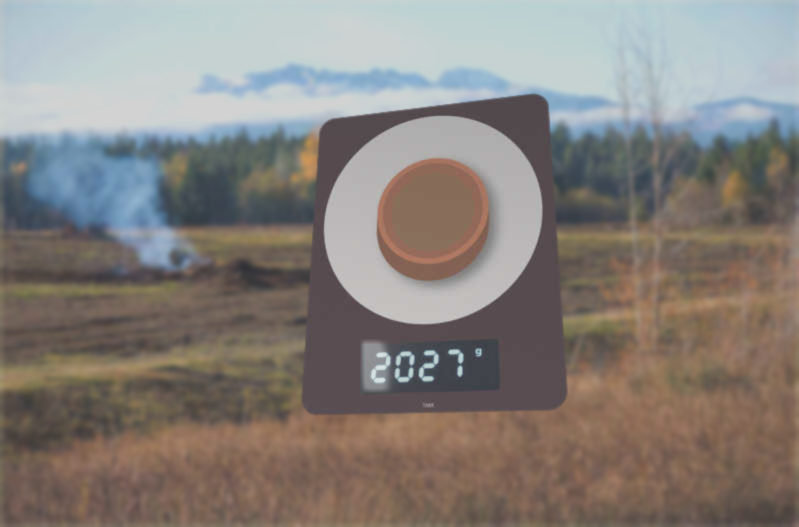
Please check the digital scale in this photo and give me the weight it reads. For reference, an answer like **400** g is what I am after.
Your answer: **2027** g
